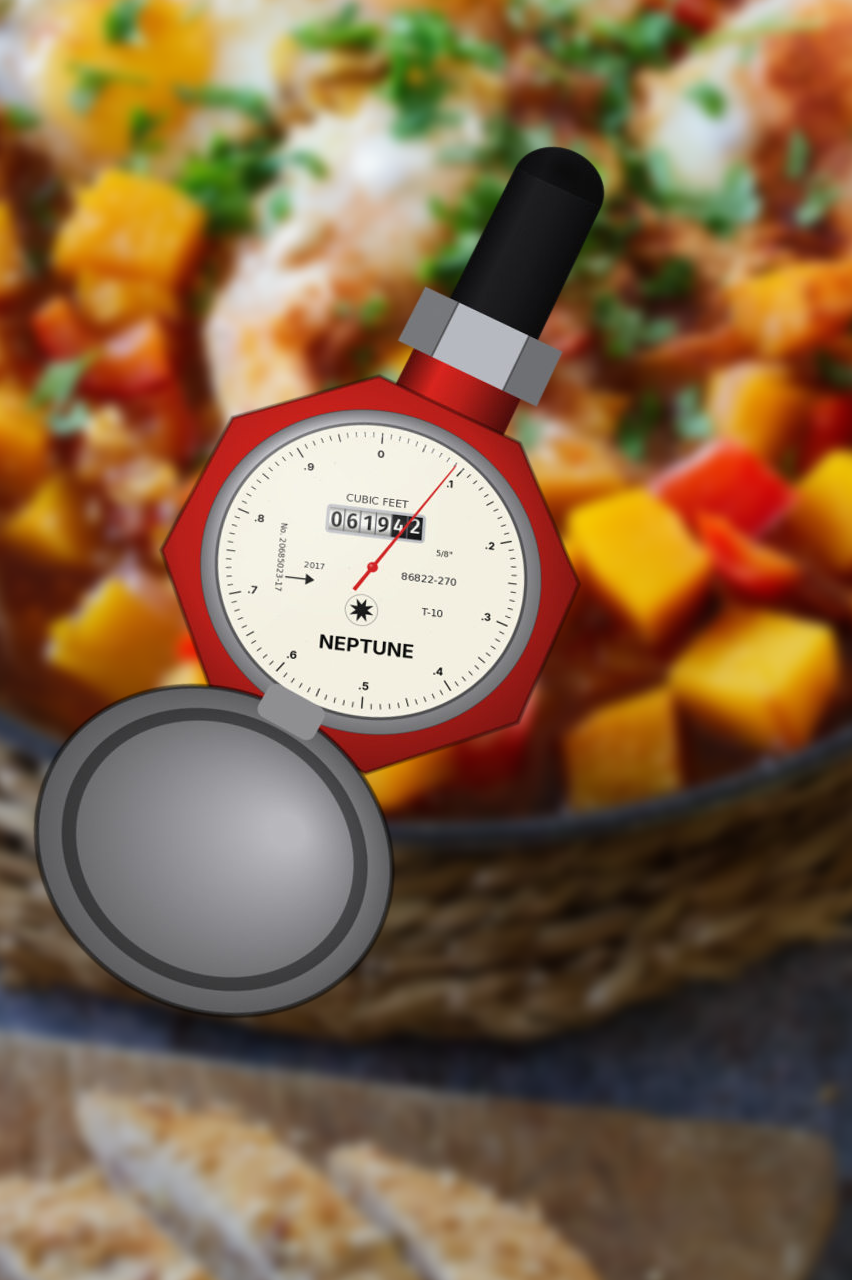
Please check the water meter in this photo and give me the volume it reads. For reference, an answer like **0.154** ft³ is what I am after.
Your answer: **61942.09** ft³
